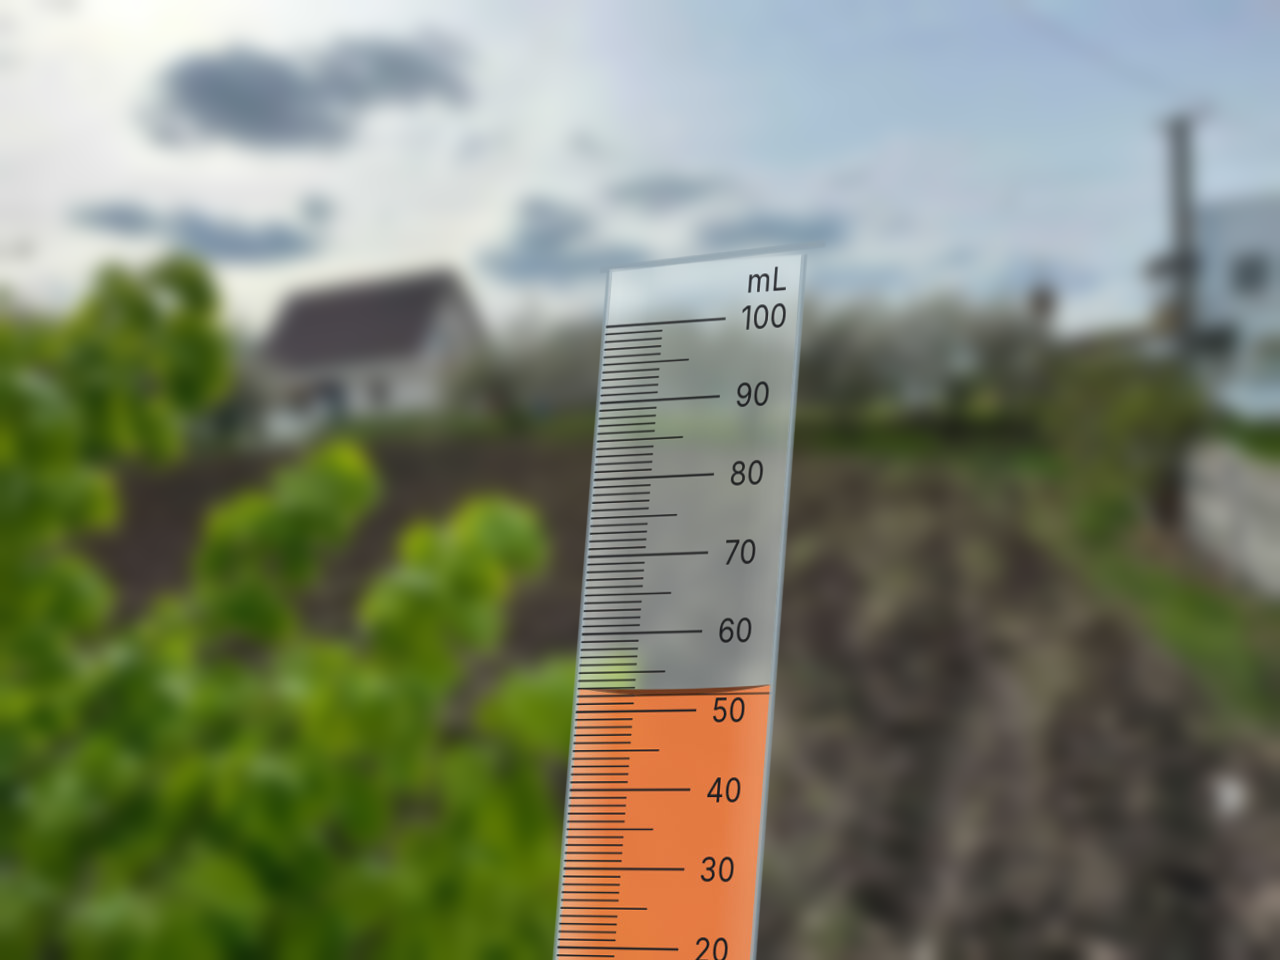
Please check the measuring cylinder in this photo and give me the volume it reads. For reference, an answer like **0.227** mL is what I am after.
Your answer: **52** mL
